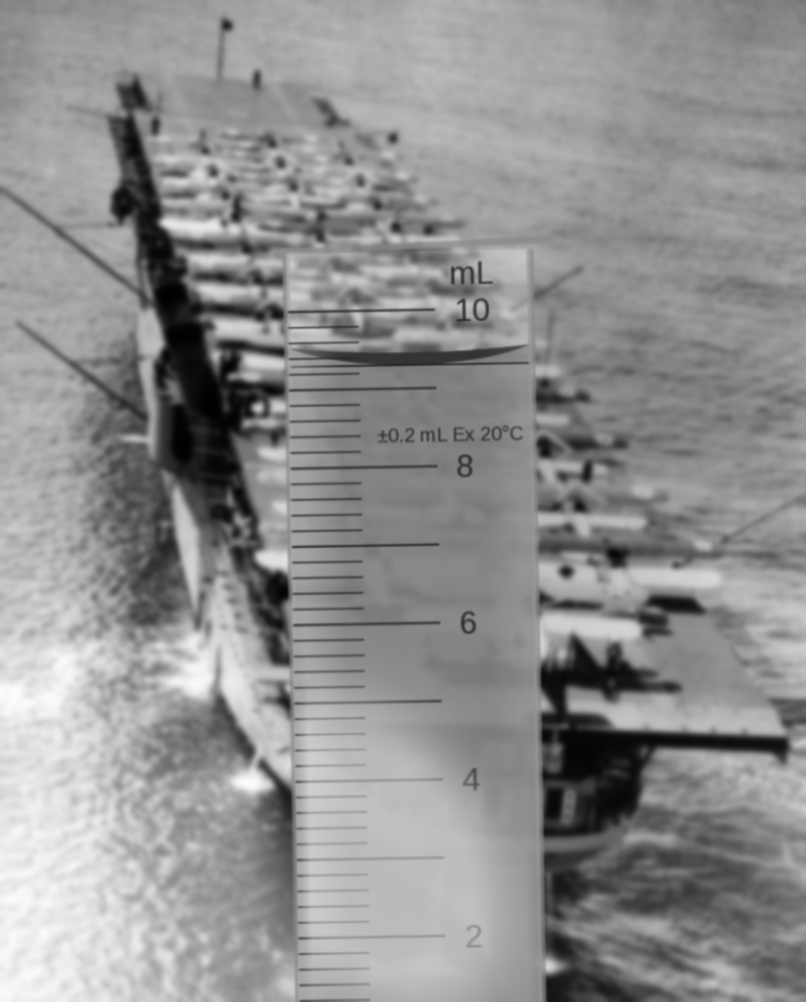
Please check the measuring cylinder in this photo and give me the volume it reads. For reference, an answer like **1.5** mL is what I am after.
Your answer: **9.3** mL
